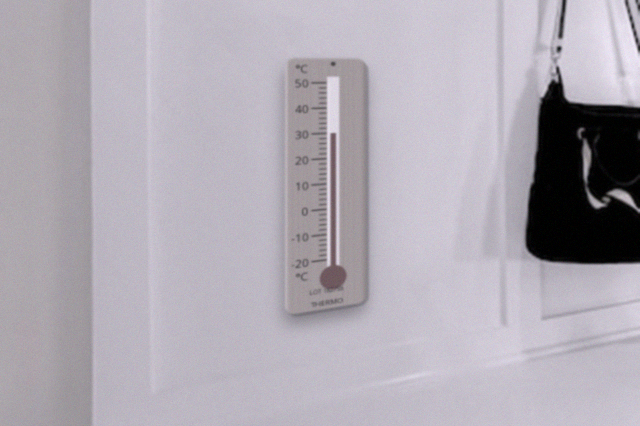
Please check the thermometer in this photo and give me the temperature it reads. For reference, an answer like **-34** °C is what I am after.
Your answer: **30** °C
